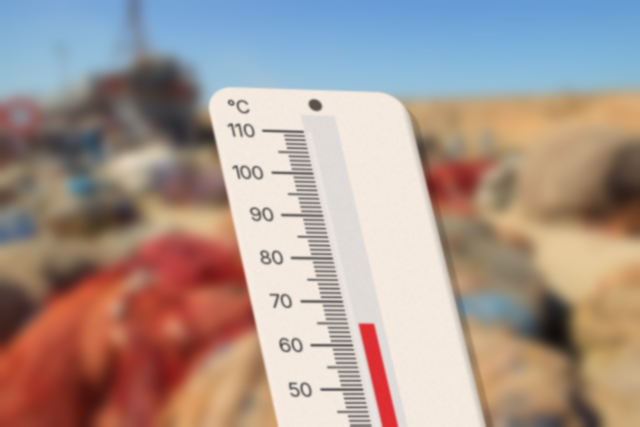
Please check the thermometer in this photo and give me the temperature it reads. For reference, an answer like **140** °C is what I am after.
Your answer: **65** °C
